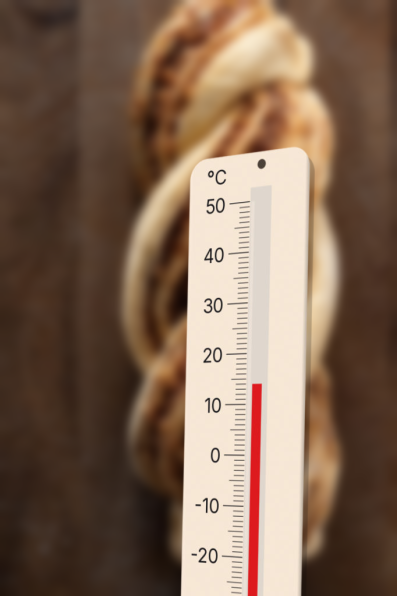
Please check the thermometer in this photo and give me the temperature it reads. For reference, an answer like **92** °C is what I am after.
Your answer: **14** °C
